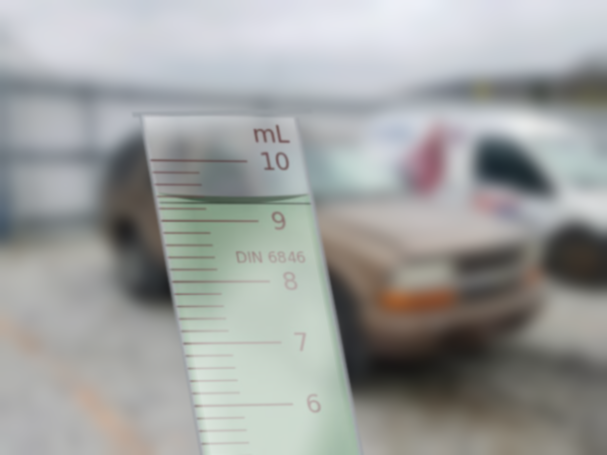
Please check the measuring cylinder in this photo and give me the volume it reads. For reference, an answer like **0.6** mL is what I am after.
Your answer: **9.3** mL
